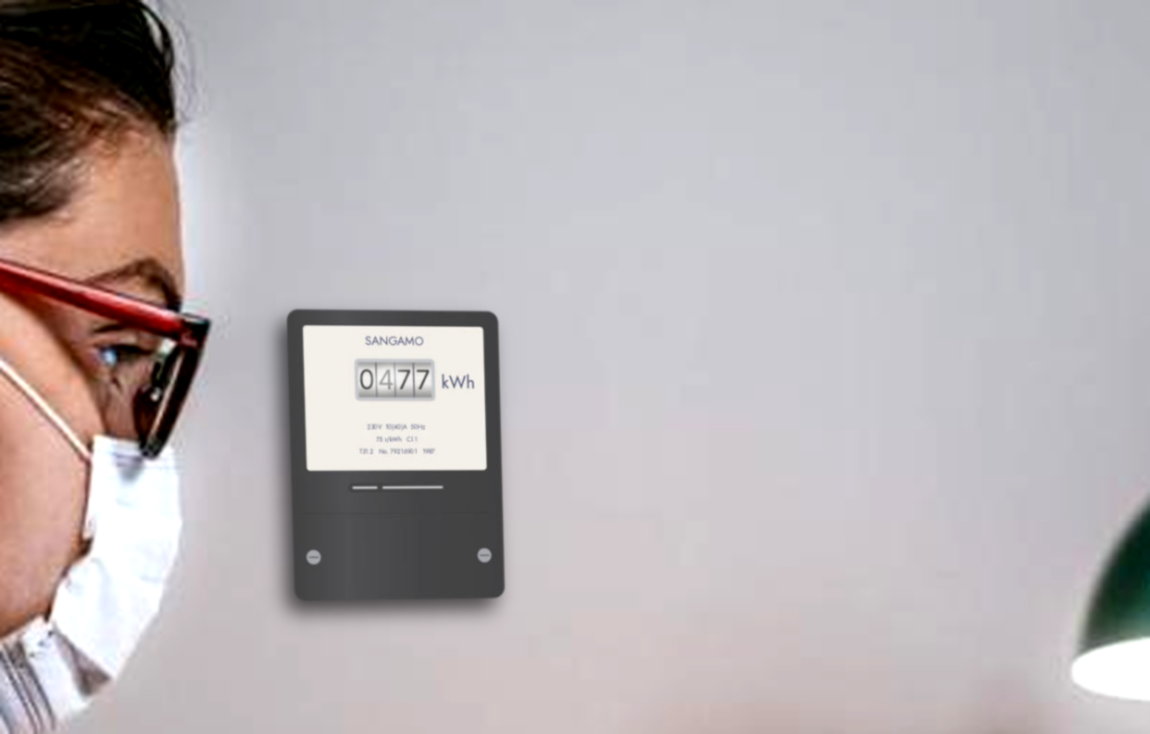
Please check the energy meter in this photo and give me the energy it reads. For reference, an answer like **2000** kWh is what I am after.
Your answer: **477** kWh
